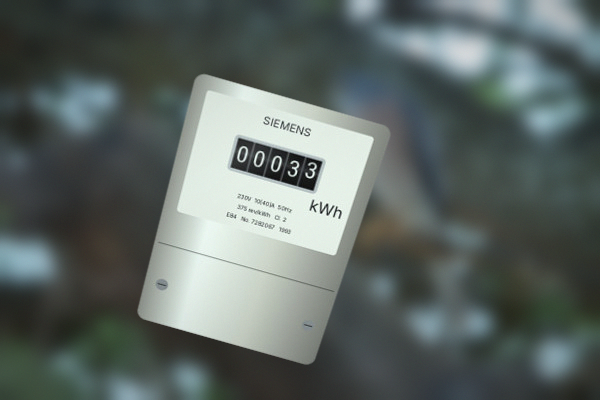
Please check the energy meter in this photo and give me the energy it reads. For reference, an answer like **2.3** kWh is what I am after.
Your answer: **33** kWh
